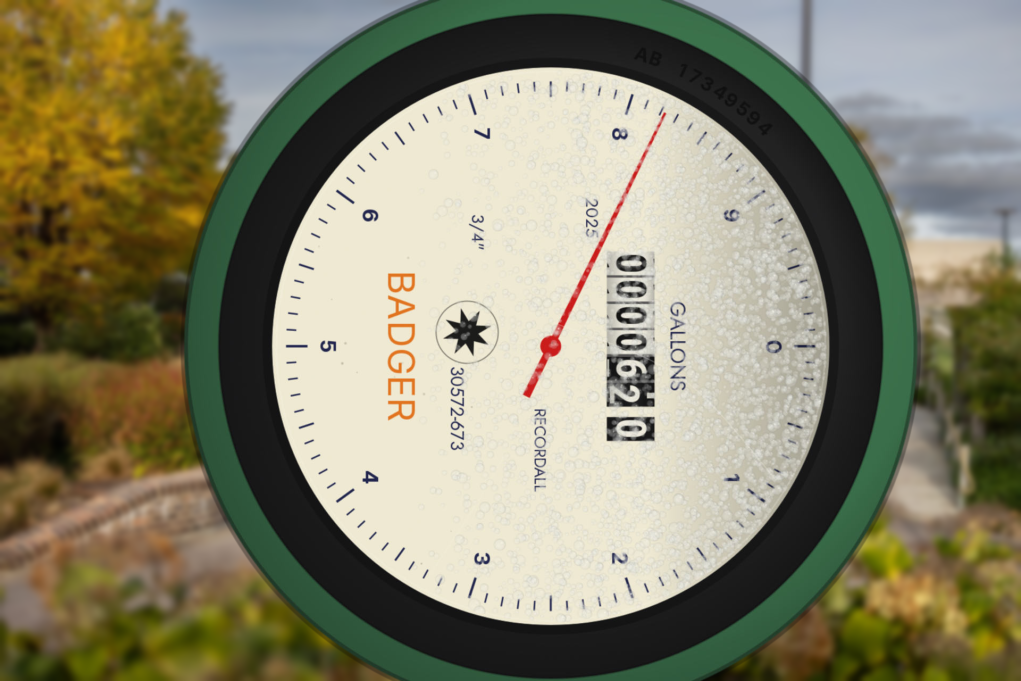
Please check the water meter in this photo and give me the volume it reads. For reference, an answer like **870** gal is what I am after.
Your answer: **618.2** gal
